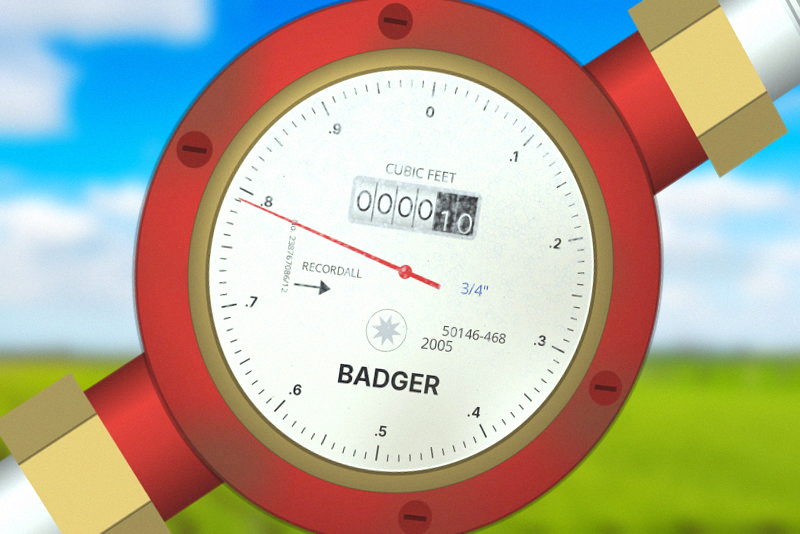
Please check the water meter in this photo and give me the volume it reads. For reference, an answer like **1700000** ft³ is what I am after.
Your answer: **9.79** ft³
